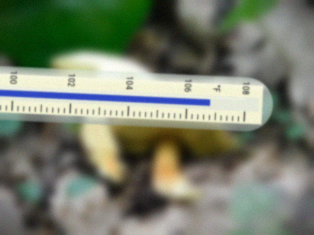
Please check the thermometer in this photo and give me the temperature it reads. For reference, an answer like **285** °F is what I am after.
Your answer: **106.8** °F
